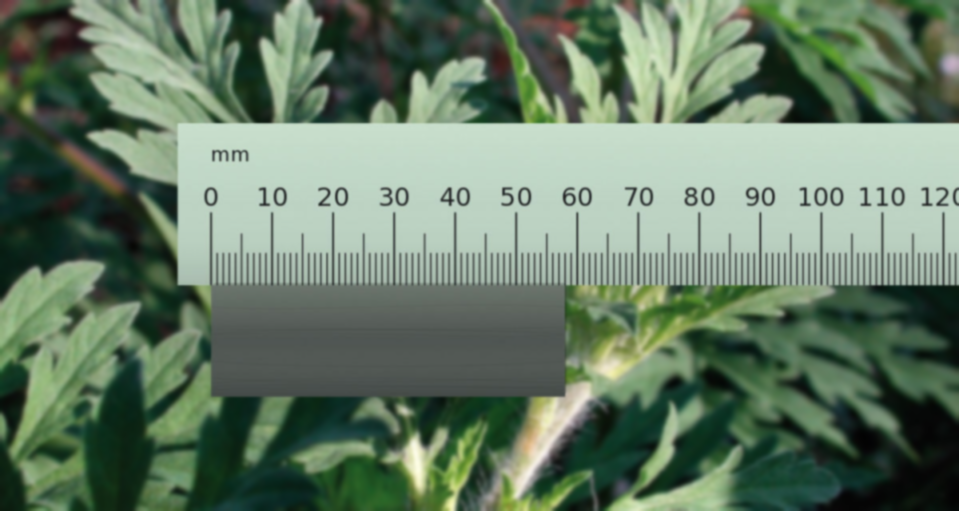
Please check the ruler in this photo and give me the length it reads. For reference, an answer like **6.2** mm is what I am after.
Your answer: **58** mm
